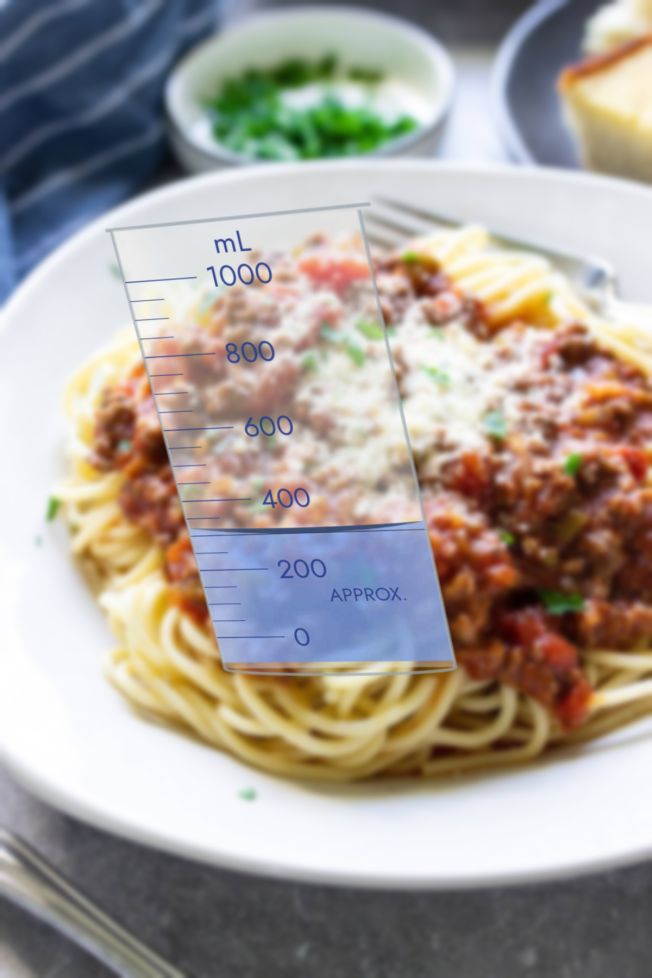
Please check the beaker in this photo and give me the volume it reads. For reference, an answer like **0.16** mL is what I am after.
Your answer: **300** mL
